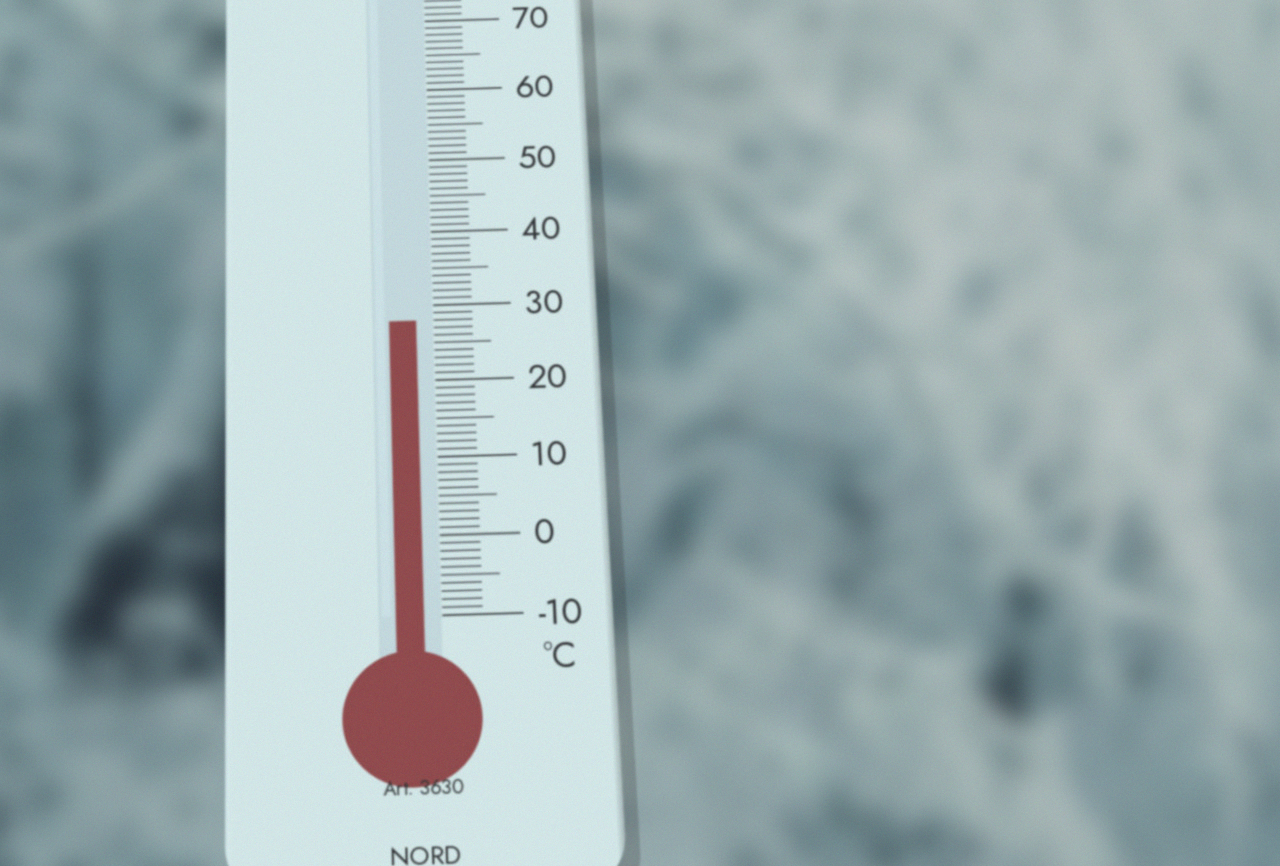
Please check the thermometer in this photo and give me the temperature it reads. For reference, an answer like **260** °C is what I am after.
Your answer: **28** °C
